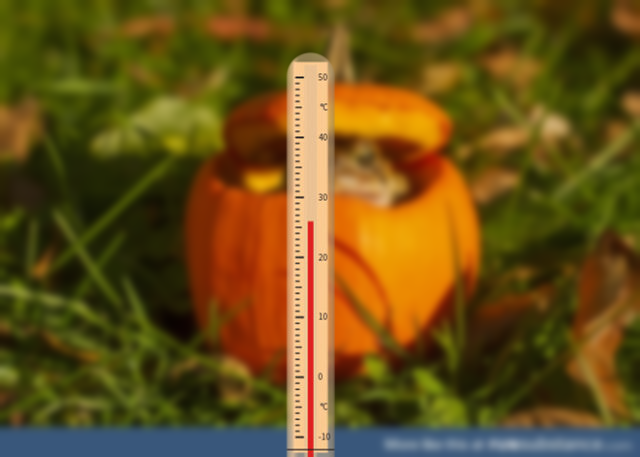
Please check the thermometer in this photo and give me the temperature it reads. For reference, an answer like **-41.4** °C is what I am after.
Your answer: **26** °C
